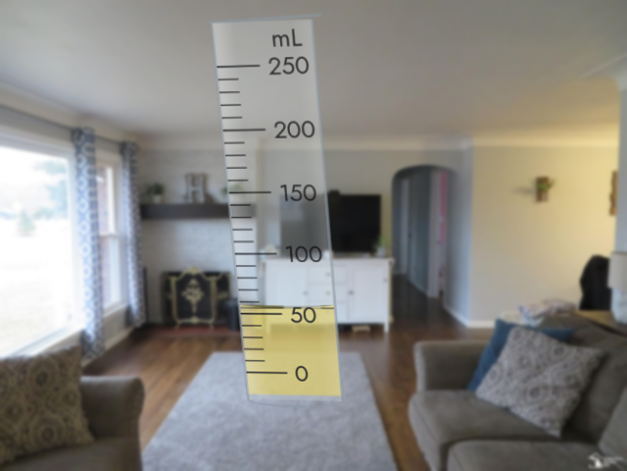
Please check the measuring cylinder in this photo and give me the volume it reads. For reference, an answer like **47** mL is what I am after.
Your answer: **55** mL
